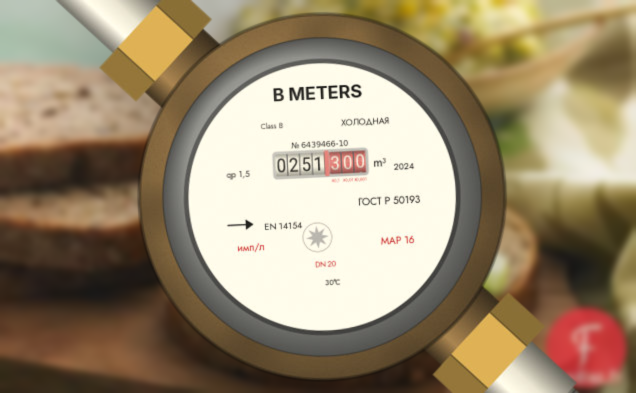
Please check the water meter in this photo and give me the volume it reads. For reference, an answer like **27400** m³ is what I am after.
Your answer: **251.300** m³
